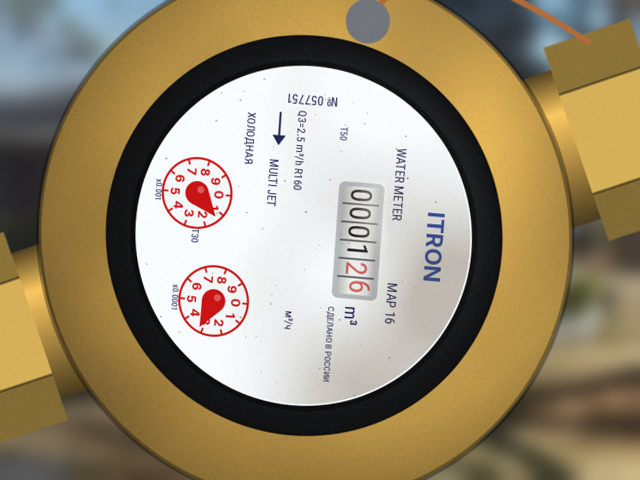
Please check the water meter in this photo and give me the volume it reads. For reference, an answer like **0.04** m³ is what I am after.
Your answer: **1.2613** m³
